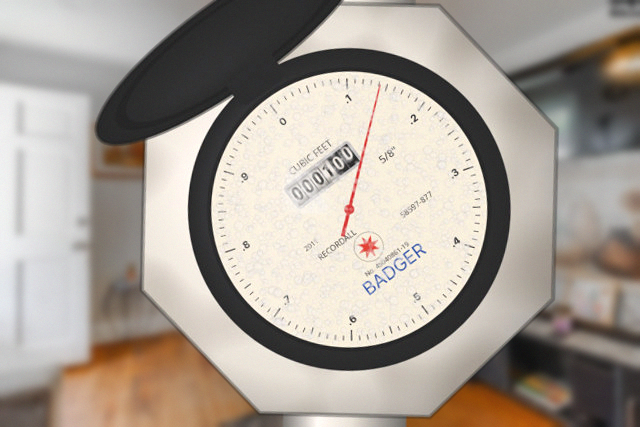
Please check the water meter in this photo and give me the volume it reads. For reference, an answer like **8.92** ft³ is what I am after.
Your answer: **100.14** ft³
